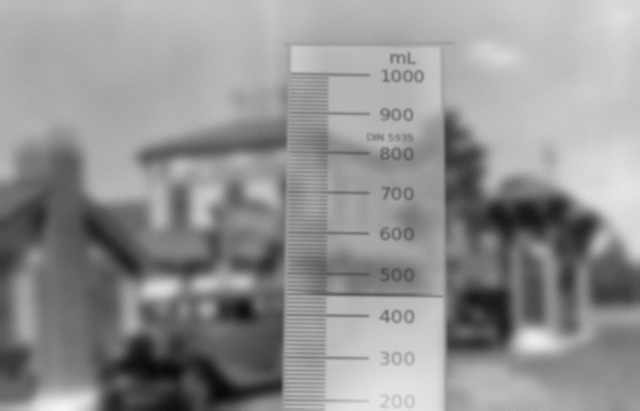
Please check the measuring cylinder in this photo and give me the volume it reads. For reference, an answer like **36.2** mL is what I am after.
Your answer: **450** mL
